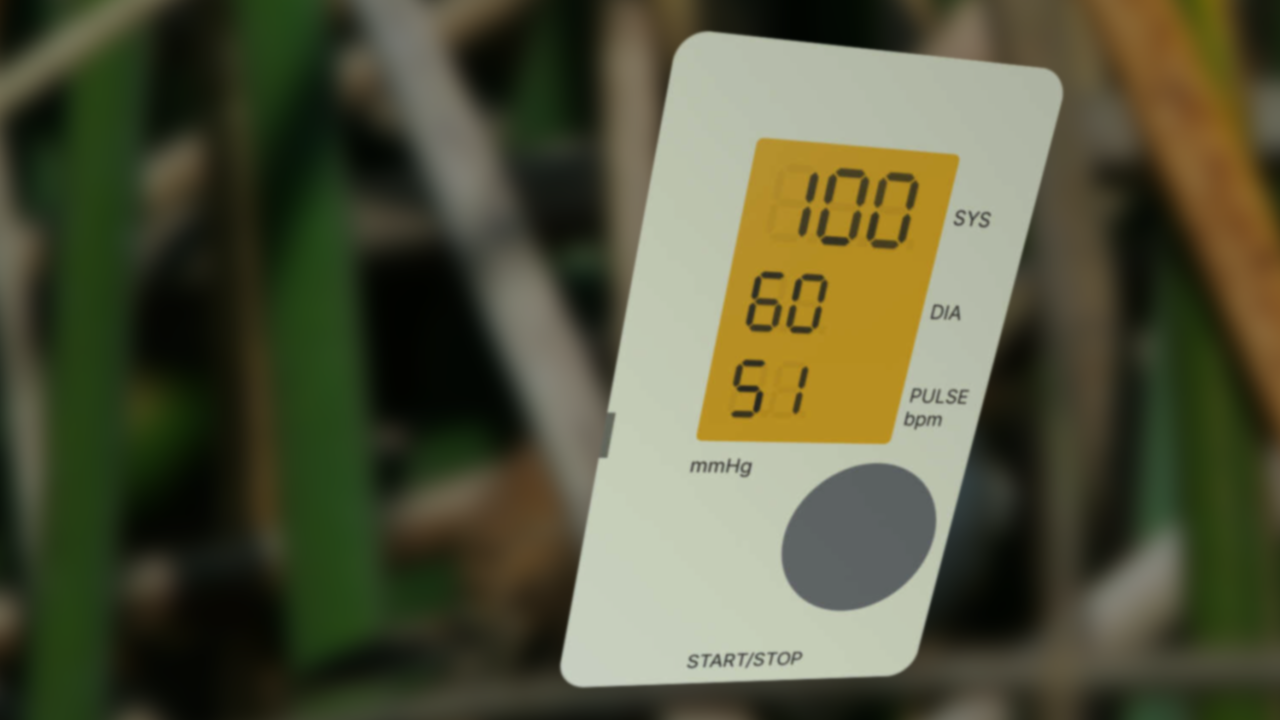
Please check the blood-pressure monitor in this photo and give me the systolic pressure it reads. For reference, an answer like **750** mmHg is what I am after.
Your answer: **100** mmHg
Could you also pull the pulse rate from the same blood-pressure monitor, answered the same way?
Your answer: **51** bpm
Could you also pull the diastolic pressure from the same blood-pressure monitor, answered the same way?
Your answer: **60** mmHg
